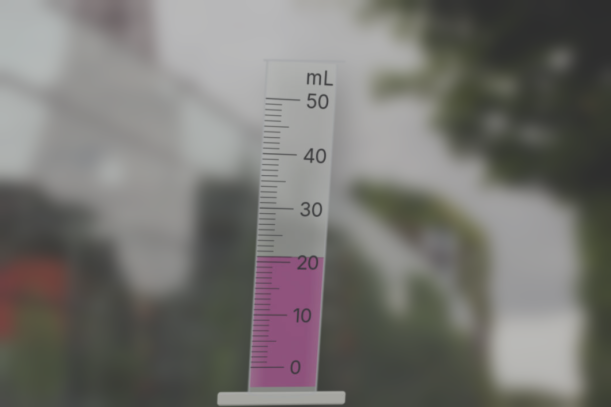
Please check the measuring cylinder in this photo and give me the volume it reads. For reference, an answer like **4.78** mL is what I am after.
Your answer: **21** mL
